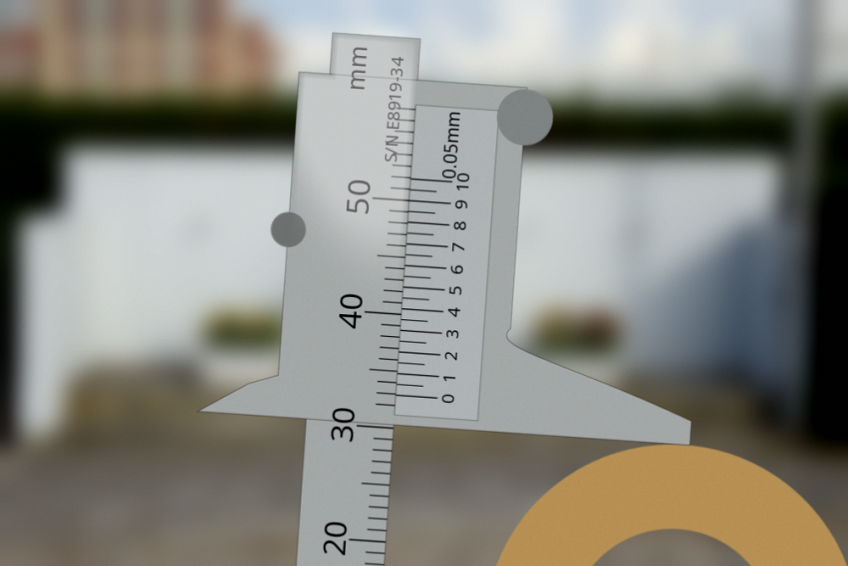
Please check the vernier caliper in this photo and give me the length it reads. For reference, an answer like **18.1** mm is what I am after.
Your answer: **32.9** mm
